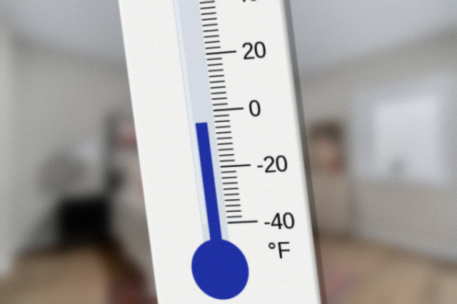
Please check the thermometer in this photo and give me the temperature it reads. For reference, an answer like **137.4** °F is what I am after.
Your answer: **-4** °F
